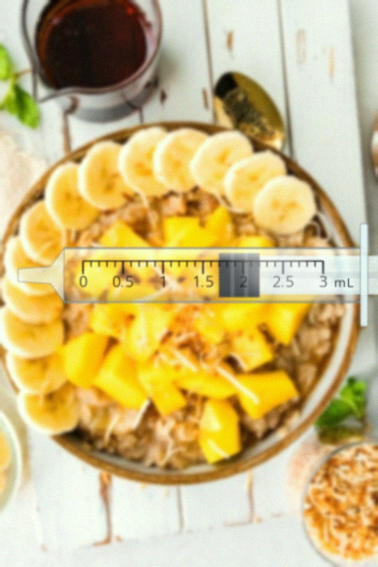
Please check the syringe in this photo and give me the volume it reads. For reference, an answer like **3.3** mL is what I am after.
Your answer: **1.7** mL
